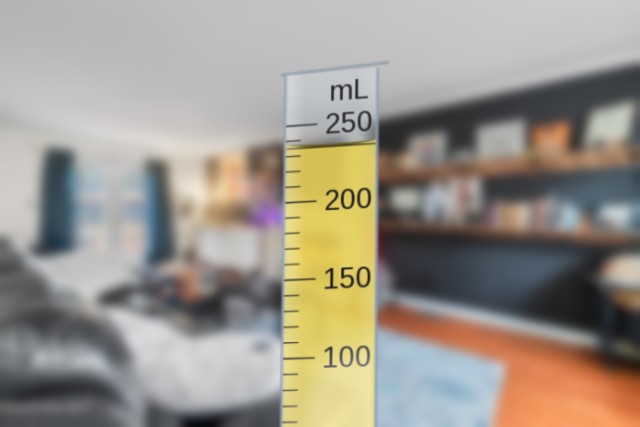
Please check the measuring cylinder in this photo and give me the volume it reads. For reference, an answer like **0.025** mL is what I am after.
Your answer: **235** mL
